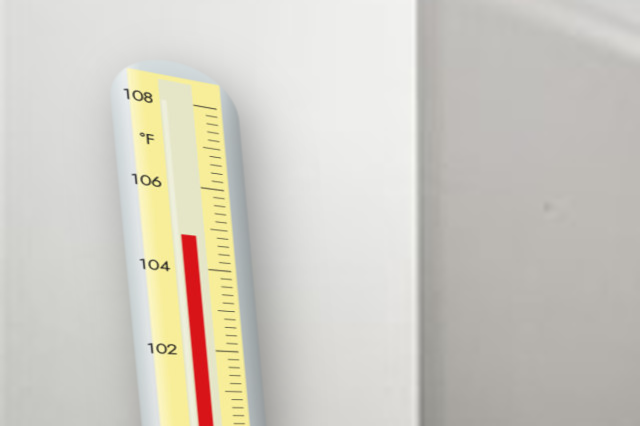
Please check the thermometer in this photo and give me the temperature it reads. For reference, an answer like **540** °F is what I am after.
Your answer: **104.8** °F
